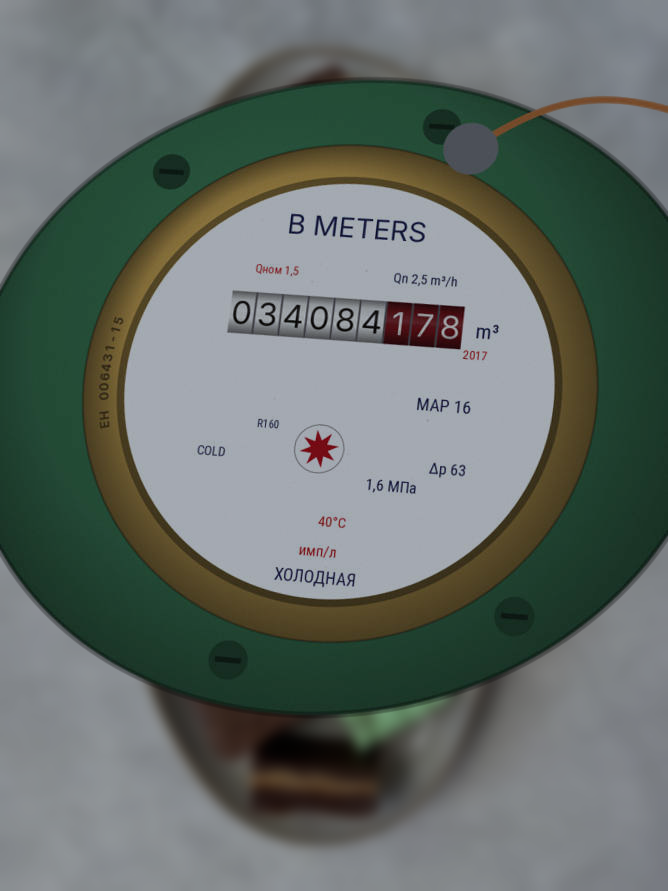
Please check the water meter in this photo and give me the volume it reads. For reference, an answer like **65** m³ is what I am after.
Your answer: **34084.178** m³
